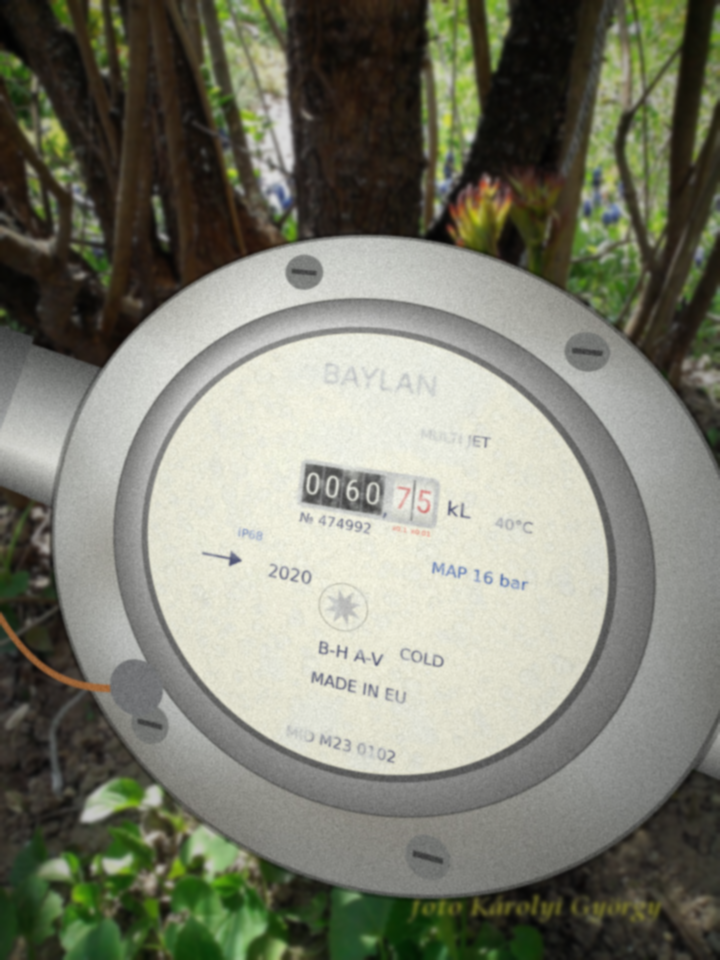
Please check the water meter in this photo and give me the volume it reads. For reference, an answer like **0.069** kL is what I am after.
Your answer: **60.75** kL
